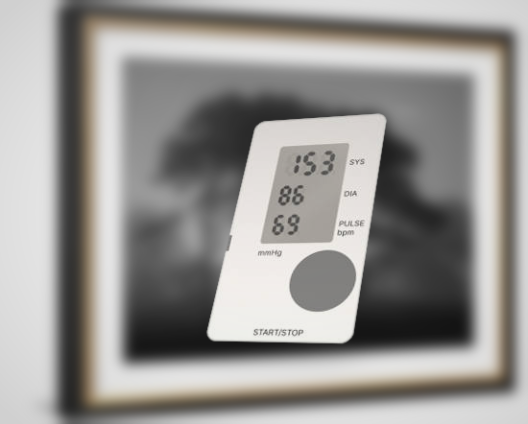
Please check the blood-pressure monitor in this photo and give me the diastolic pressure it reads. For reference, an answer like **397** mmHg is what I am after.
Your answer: **86** mmHg
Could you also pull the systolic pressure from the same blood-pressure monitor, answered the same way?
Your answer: **153** mmHg
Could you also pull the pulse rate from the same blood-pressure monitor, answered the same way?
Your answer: **69** bpm
